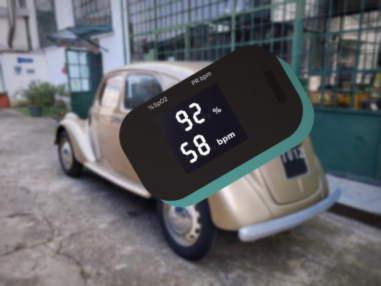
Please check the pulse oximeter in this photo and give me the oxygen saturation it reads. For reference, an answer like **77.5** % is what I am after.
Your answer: **92** %
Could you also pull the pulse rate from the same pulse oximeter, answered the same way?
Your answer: **58** bpm
